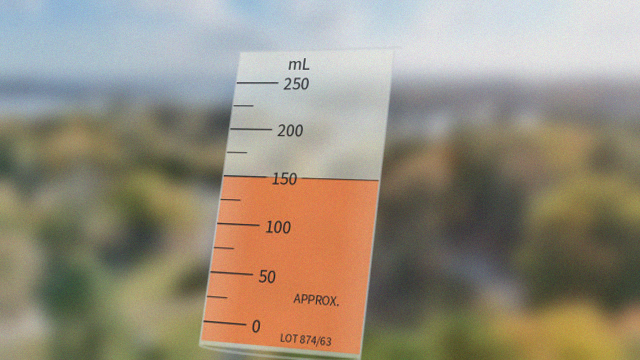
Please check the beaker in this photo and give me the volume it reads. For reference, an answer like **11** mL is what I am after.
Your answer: **150** mL
